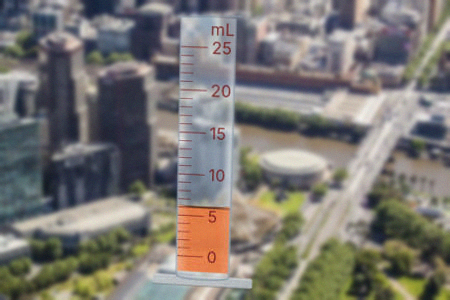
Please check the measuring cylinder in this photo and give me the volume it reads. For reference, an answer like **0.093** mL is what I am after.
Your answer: **6** mL
